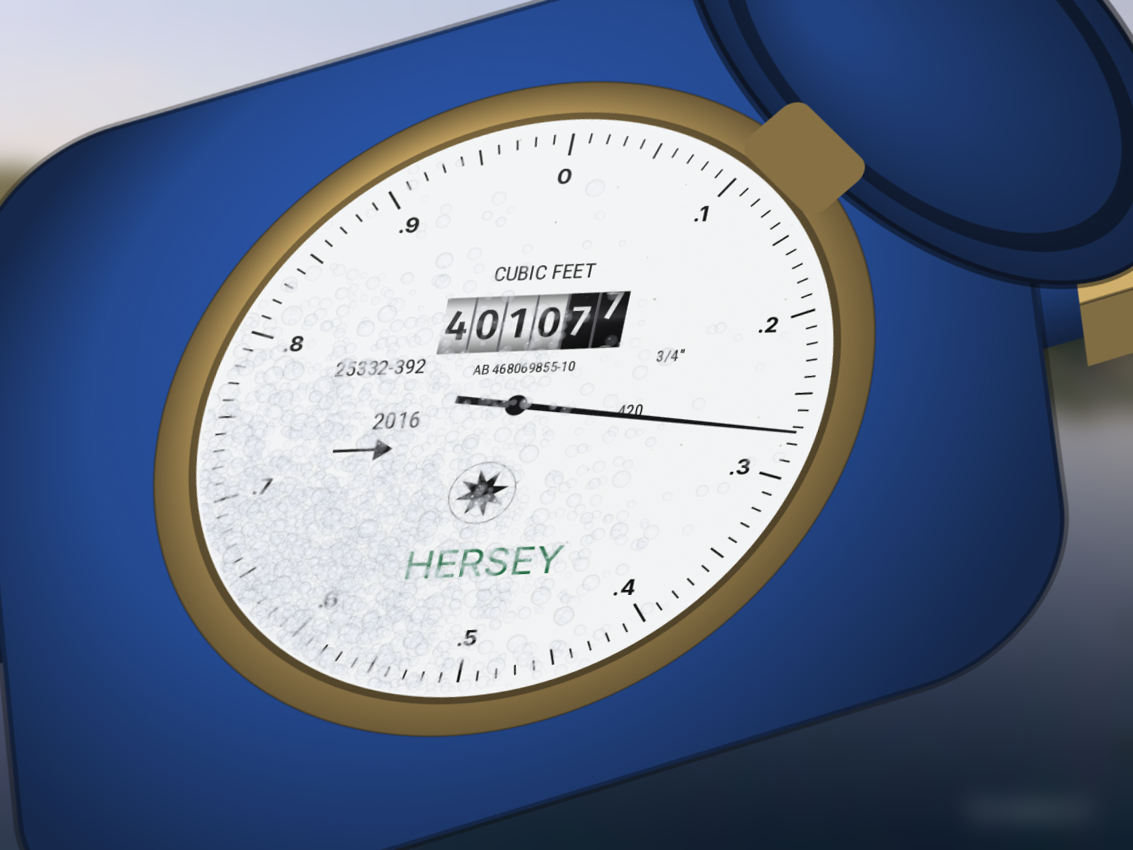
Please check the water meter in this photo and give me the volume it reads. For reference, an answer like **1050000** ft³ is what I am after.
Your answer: **401077.27** ft³
